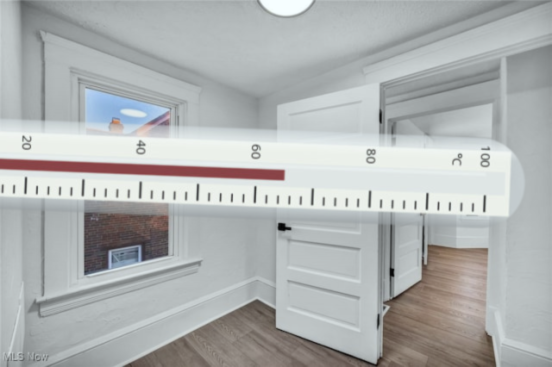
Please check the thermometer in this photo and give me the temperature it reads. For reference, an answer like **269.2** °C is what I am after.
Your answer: **65** °C
